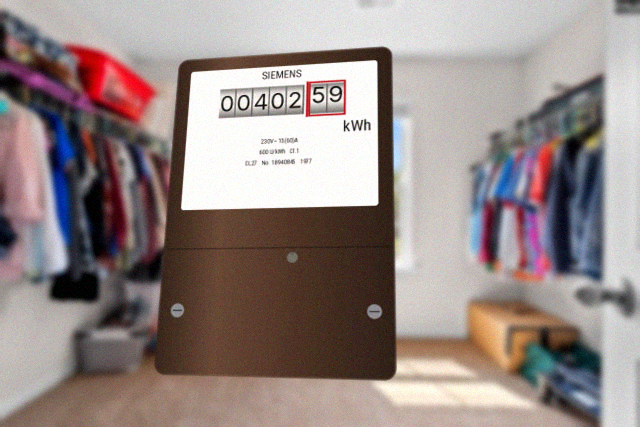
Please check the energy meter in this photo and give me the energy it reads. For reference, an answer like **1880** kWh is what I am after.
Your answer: **402.59** kWh
